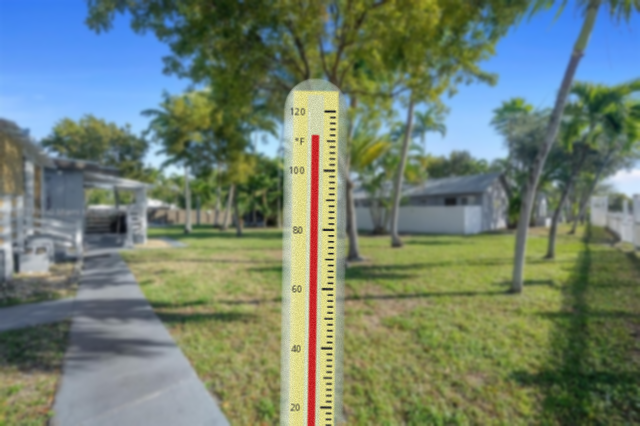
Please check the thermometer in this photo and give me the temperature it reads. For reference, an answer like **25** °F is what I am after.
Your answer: **112** °F
